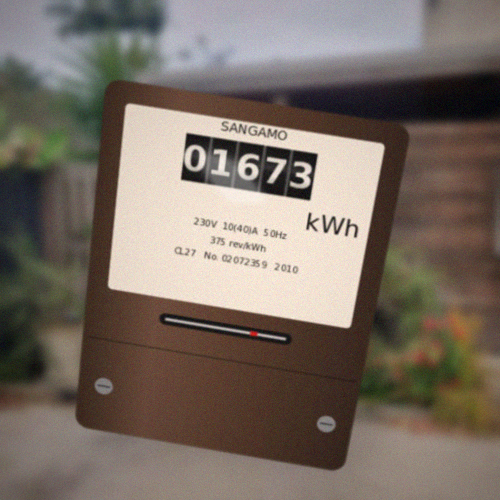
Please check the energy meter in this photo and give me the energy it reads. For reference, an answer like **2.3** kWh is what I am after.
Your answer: **1673** kWh
